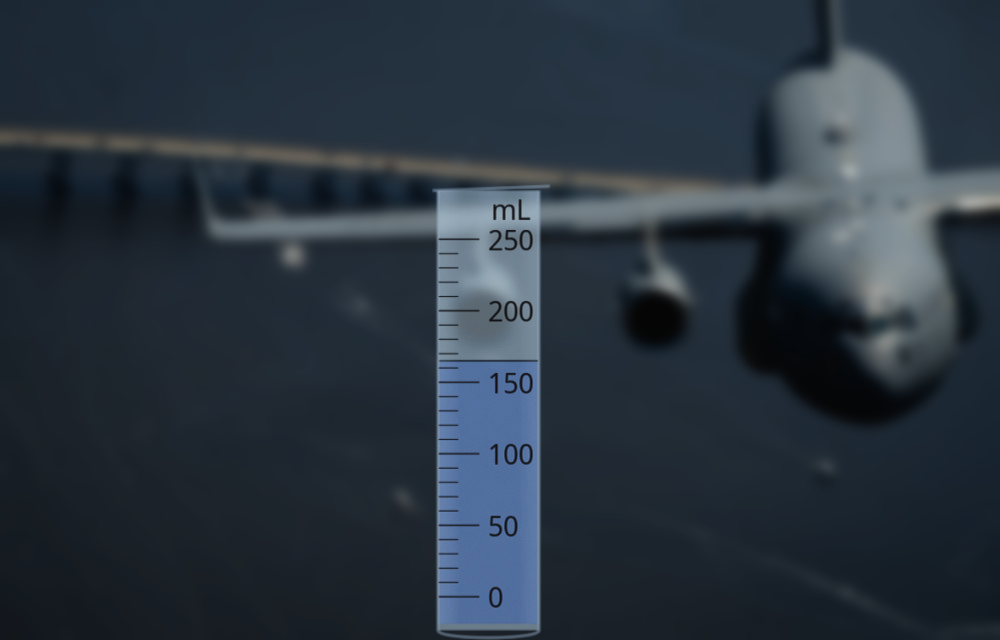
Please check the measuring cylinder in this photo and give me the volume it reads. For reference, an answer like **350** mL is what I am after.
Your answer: **165** mL
